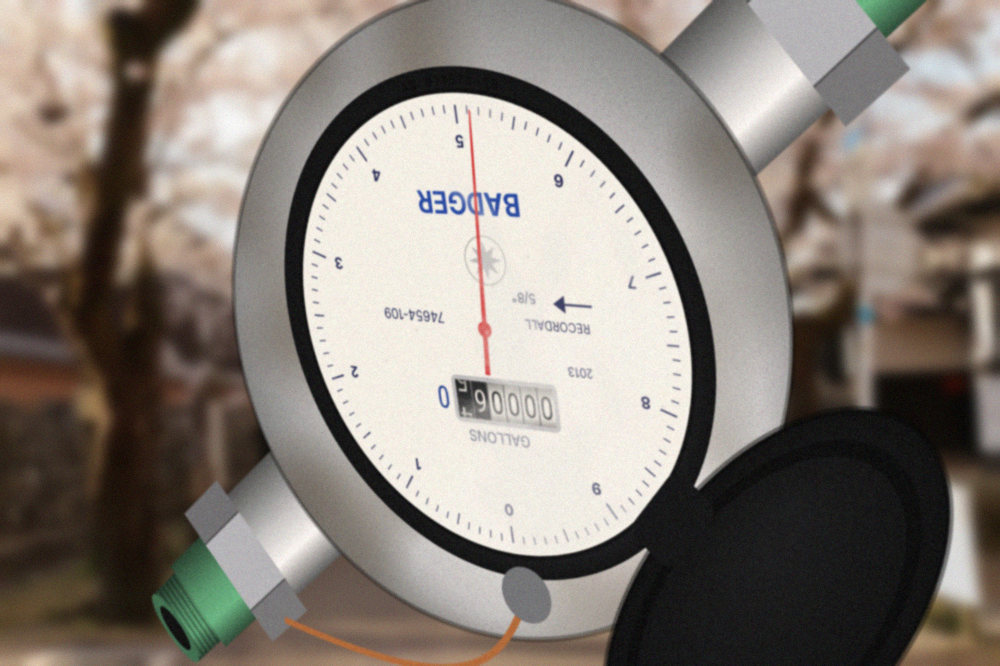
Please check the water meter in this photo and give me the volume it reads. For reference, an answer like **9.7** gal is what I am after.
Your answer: **645.1** gal
